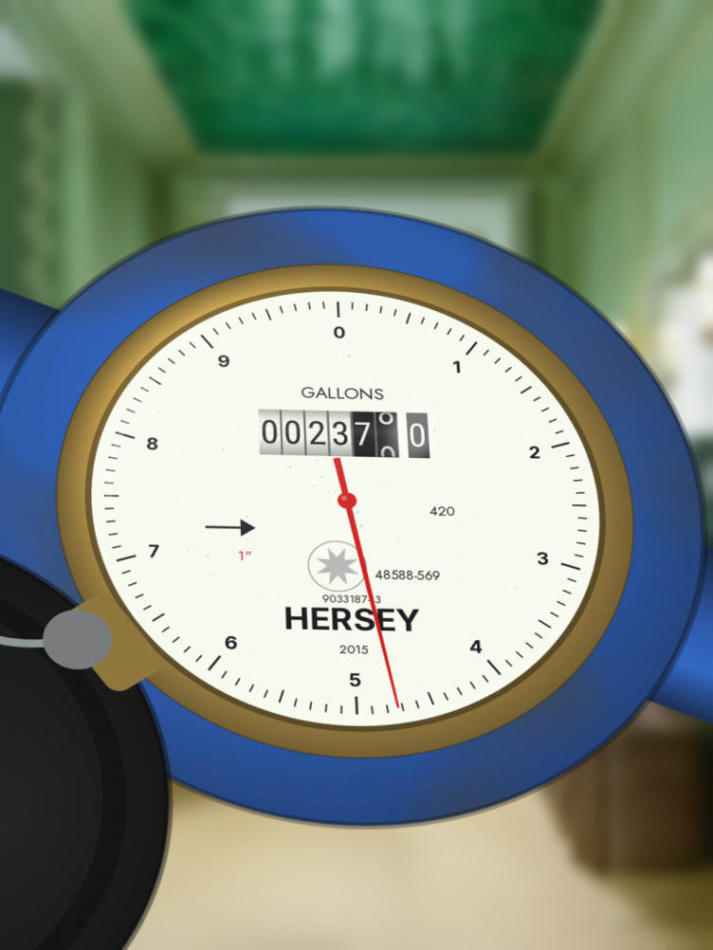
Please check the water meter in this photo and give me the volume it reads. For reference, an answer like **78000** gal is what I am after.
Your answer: **23784.7** gal
